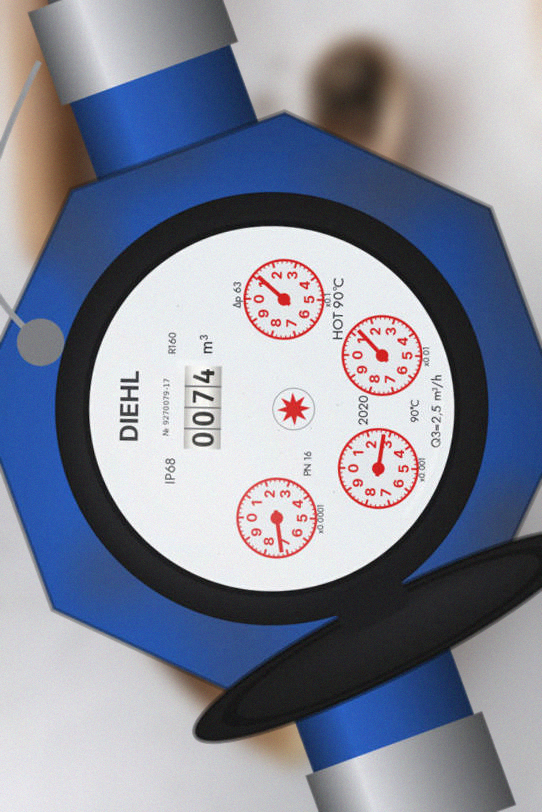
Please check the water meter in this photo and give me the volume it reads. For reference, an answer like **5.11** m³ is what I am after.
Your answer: **74.1127** m³
